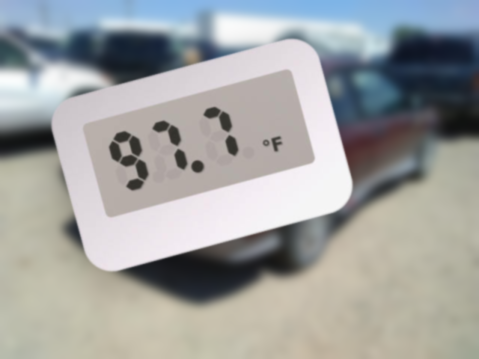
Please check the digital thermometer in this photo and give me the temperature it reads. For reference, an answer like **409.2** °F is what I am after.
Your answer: **97.7** °F
